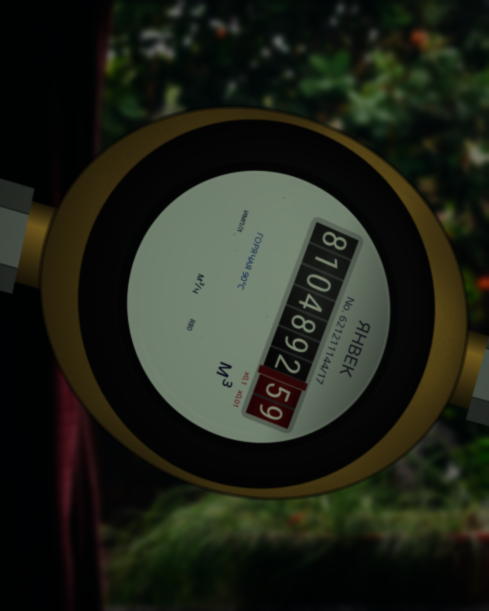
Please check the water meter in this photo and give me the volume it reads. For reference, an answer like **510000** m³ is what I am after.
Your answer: **8104892.59** m³
